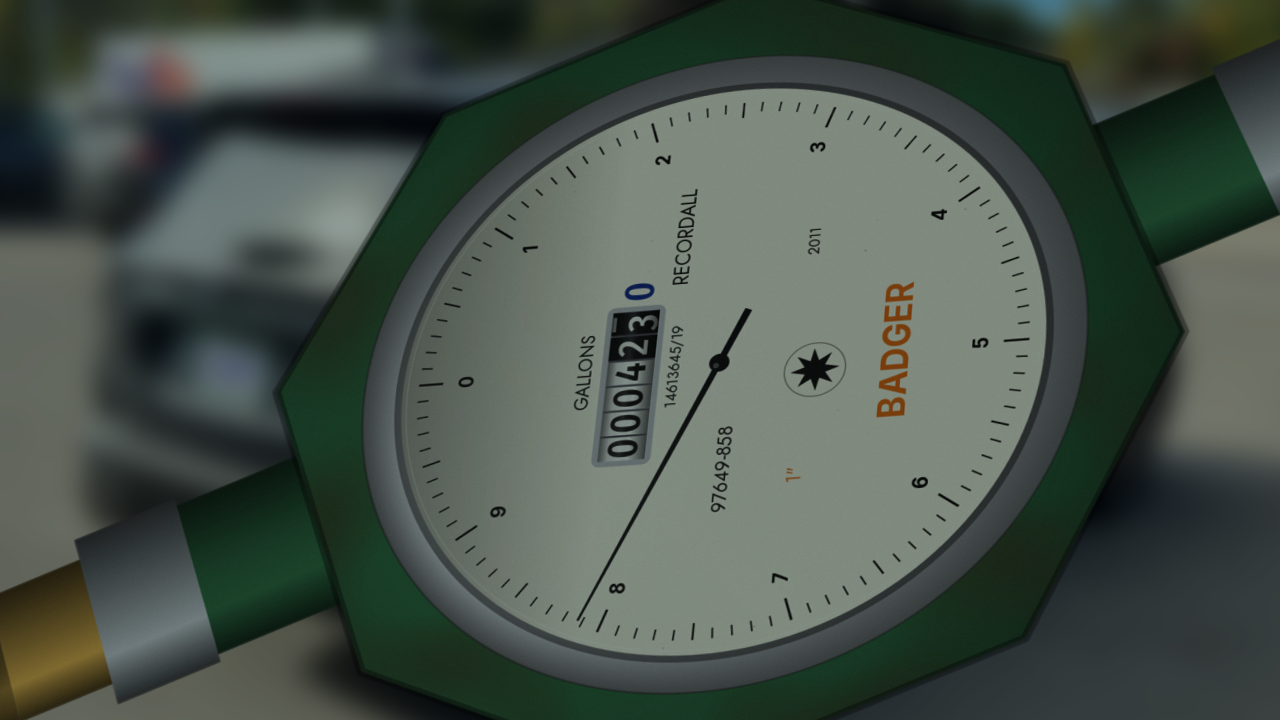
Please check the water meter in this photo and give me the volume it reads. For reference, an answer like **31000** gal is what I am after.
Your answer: **4228.1** gal
